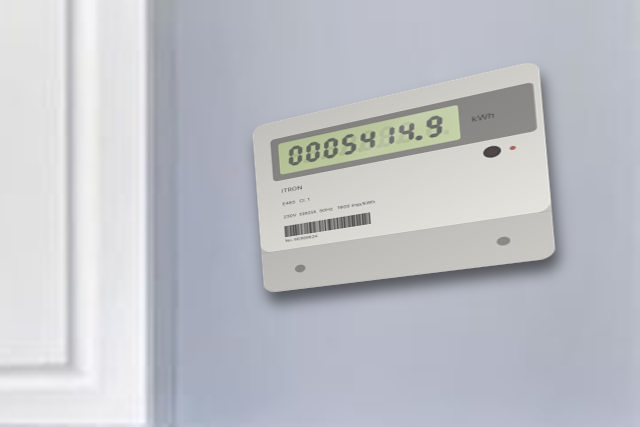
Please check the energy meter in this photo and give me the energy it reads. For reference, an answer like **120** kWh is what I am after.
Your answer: **5414.9** kWh
